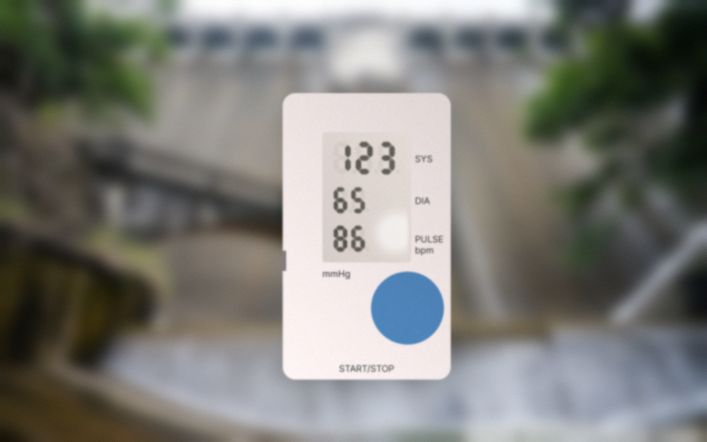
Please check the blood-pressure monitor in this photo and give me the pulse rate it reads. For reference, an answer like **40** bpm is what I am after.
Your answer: **86** bpm
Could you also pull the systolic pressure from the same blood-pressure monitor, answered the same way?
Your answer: **123** mmHg
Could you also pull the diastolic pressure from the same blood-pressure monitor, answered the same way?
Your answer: **65** mmHg
